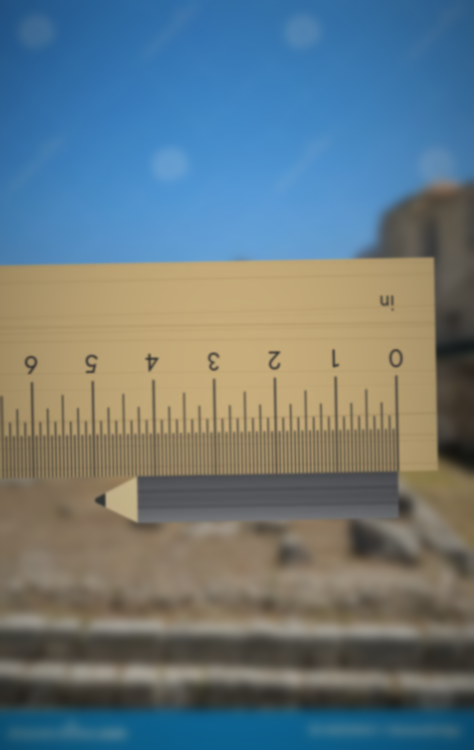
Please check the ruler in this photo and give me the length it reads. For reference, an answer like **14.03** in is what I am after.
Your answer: **5** in
